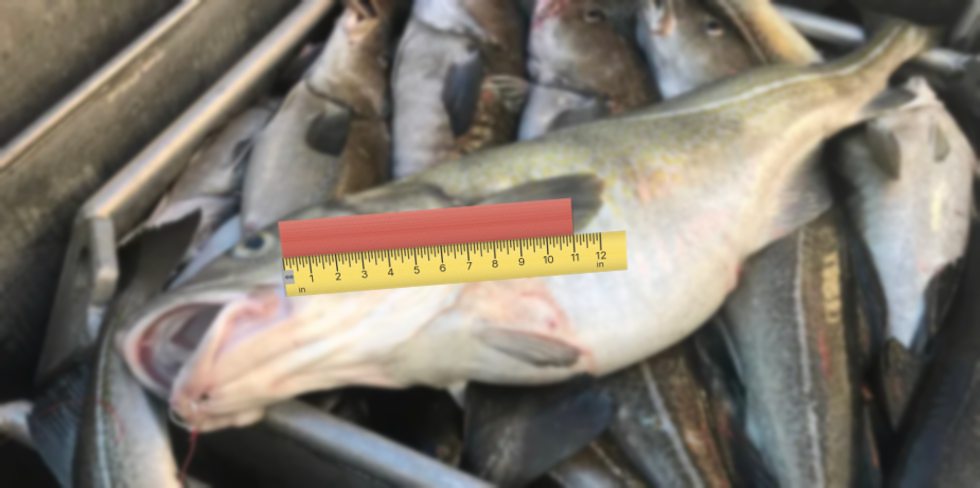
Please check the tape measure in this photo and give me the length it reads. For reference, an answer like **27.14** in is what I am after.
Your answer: **11** in
